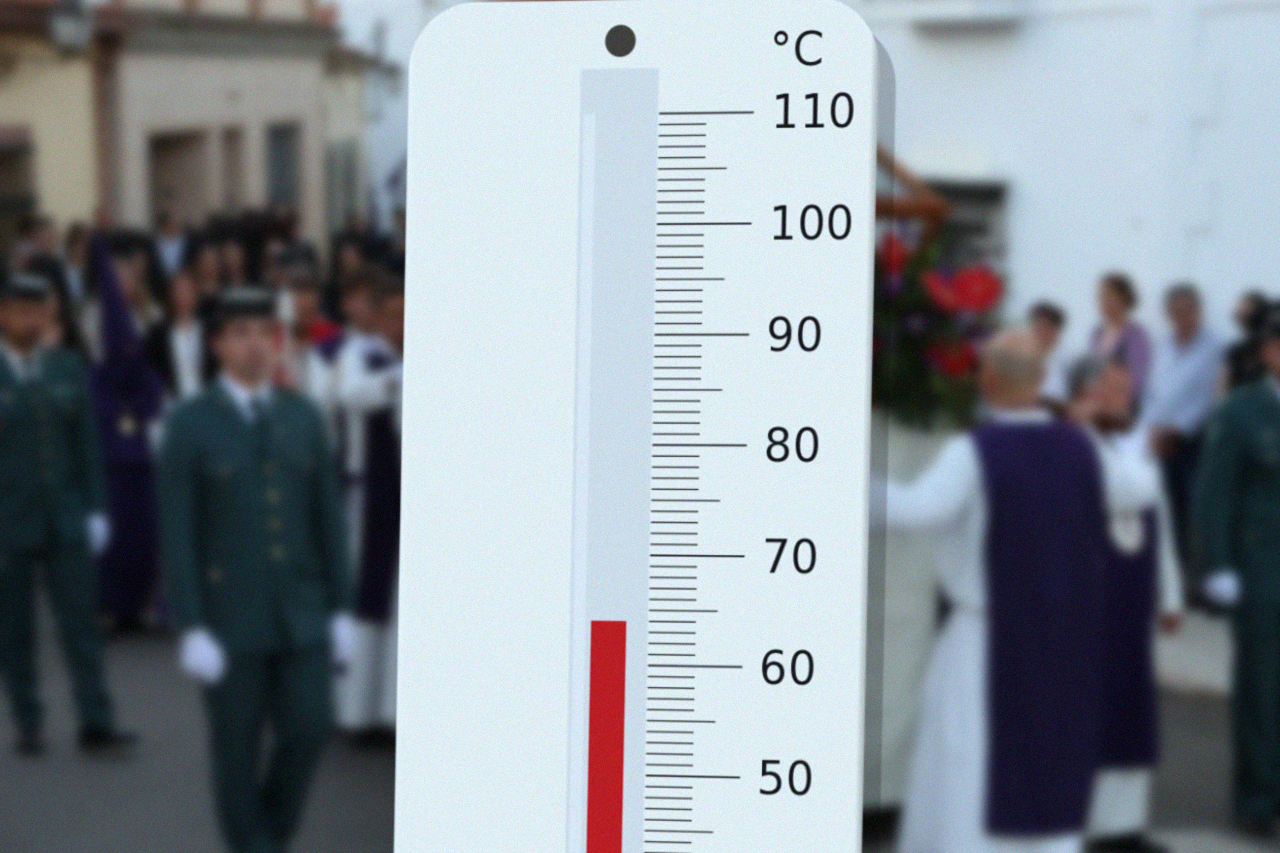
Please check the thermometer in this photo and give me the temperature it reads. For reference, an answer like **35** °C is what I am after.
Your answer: **64** °C
